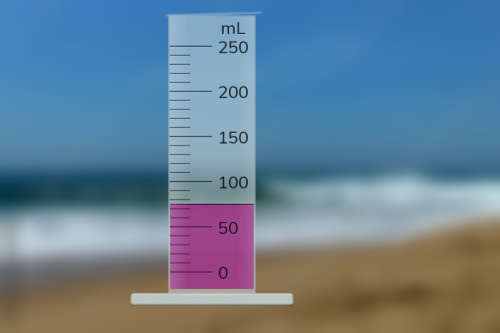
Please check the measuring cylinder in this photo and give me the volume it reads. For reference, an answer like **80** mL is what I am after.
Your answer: **75** mL
